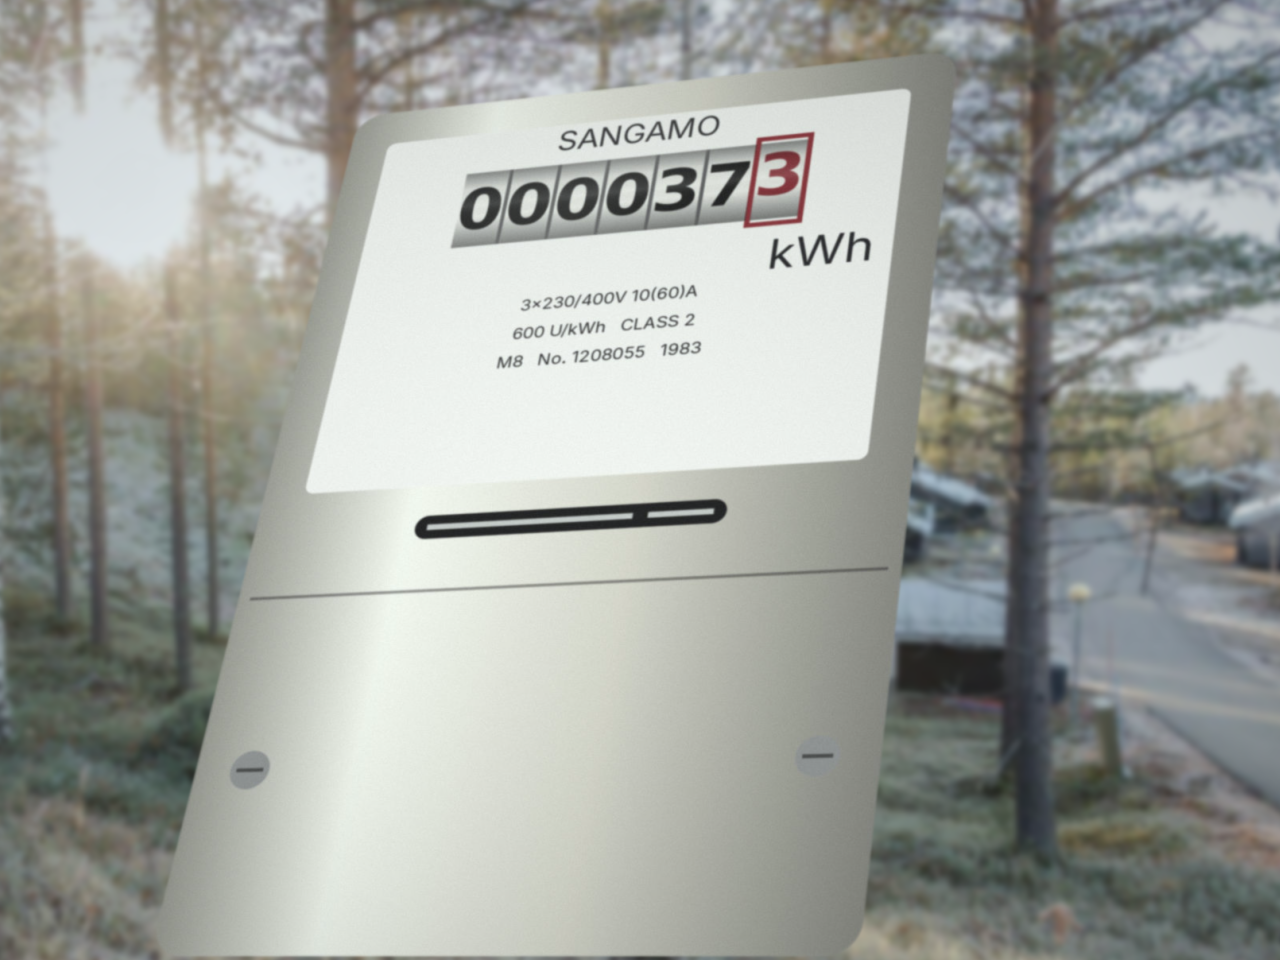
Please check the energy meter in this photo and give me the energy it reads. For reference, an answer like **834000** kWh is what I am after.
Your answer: **37.3** kWh
